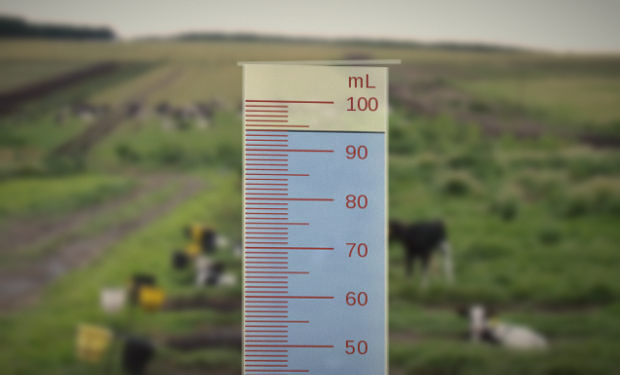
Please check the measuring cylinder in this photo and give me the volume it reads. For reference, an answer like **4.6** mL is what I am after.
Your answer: **94** mL
